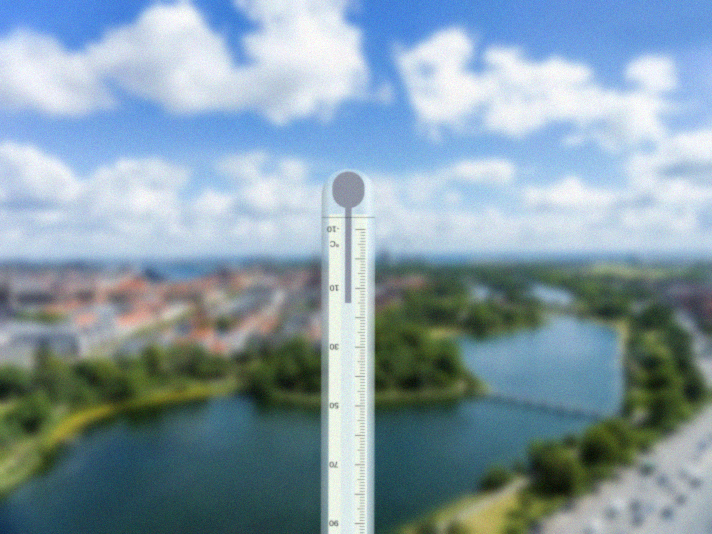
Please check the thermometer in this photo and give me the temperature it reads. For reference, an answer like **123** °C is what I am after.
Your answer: **15** °C
